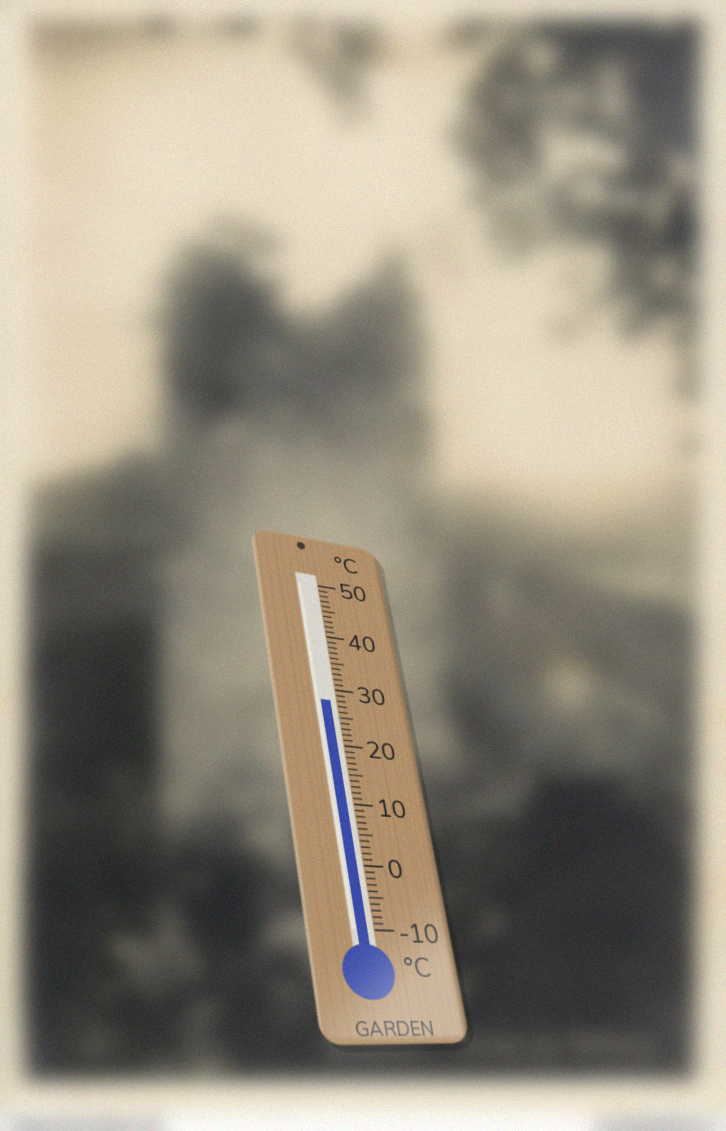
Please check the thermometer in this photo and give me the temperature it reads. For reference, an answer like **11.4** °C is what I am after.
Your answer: **28** °C
